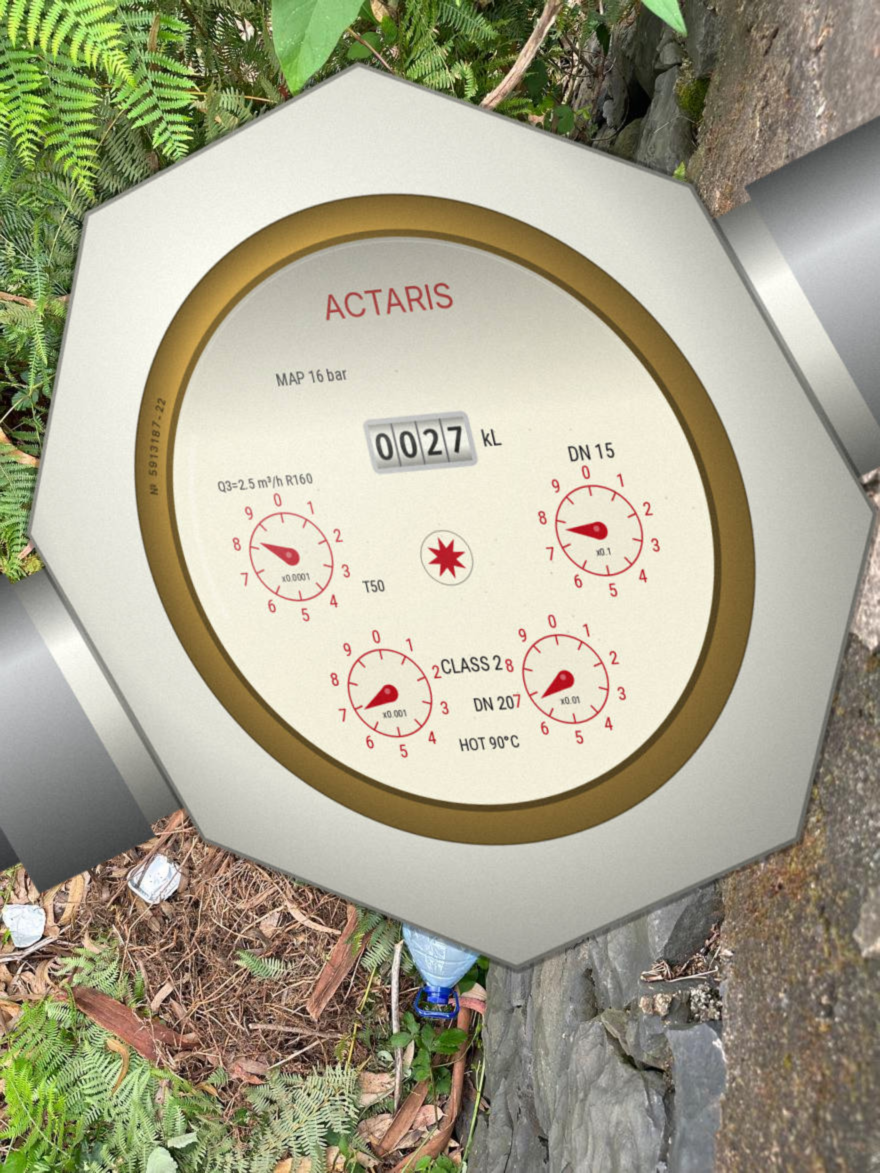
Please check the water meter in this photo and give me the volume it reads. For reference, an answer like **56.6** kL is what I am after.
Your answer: **27.7668** kL
